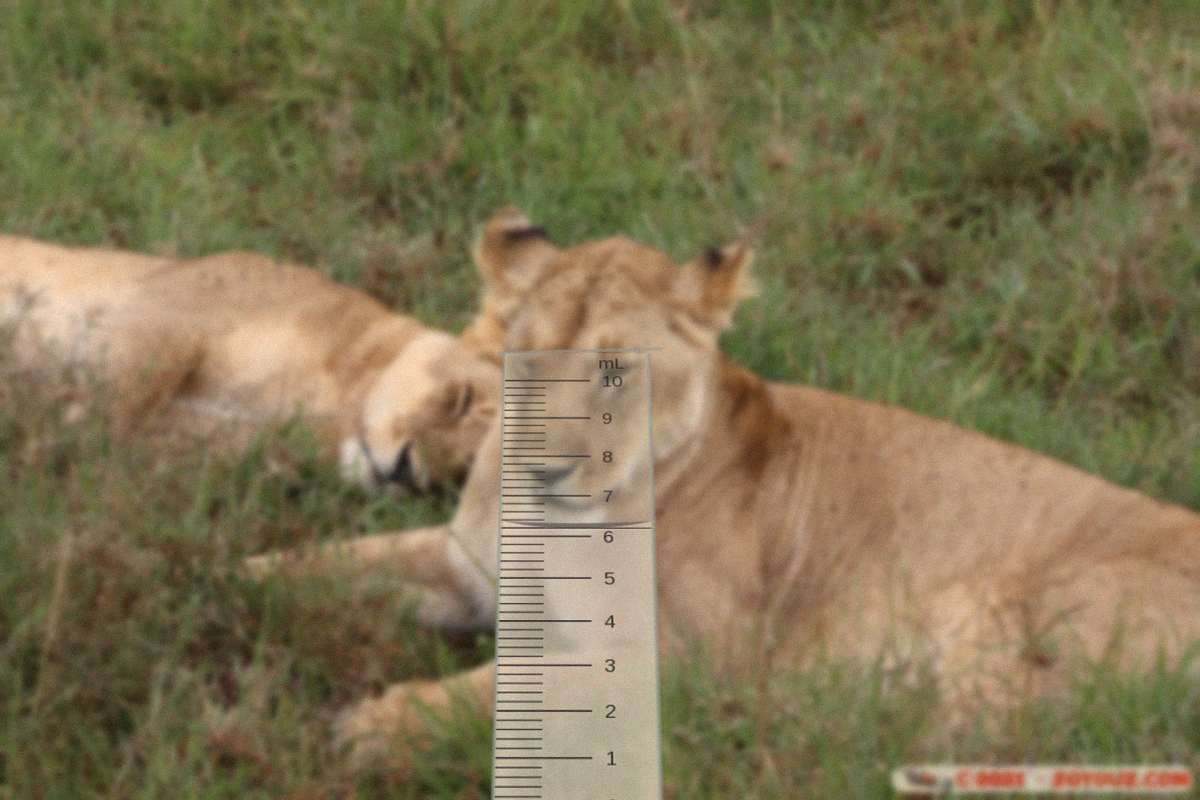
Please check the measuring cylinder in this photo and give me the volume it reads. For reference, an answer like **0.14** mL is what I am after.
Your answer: **6.2** mL
